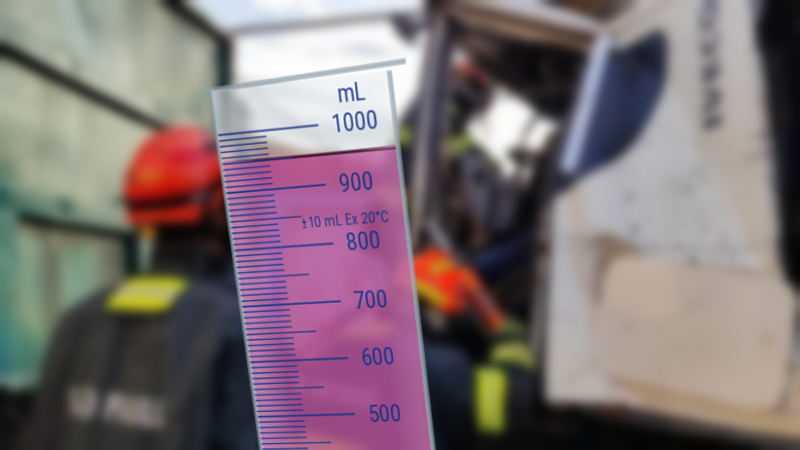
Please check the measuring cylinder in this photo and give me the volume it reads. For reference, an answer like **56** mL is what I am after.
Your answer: **950** mL
